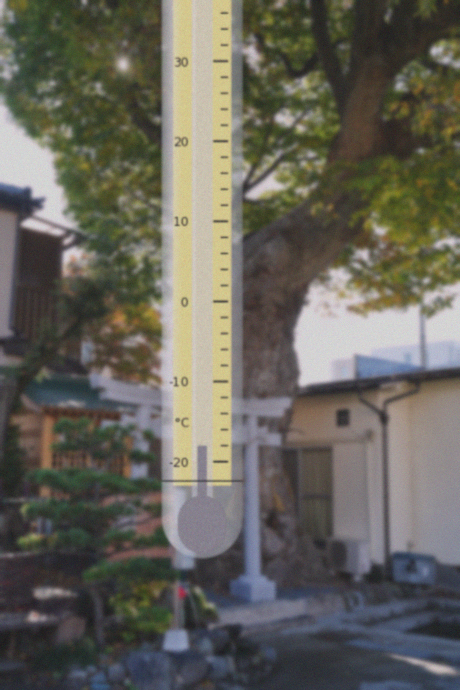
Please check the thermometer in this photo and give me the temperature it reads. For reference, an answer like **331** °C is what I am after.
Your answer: **-18** °C
